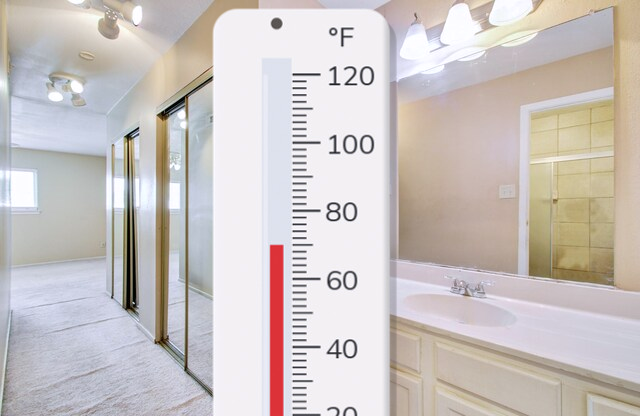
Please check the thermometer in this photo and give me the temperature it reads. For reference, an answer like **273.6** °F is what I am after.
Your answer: **70** °F
